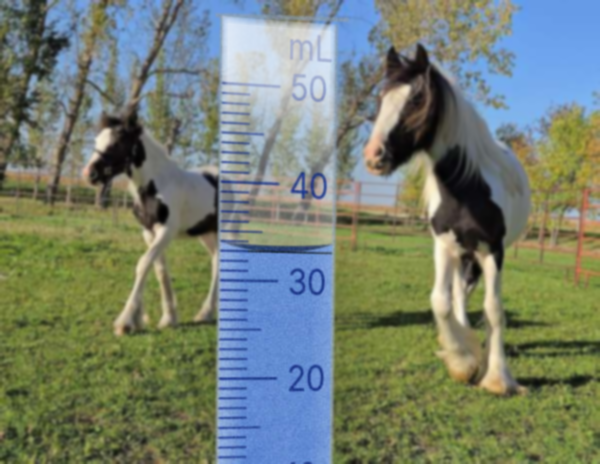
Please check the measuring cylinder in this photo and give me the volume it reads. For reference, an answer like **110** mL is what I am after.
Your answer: **33** mL
